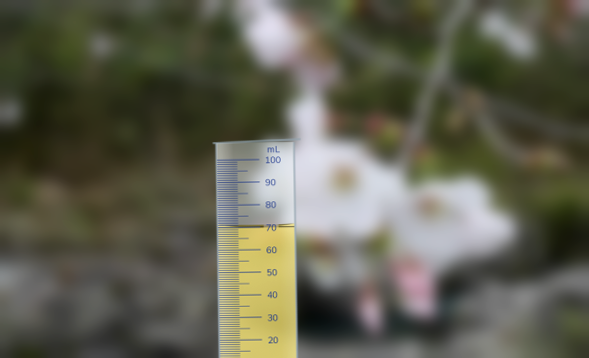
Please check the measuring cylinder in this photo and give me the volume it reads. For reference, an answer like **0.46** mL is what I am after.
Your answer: **70** mL
